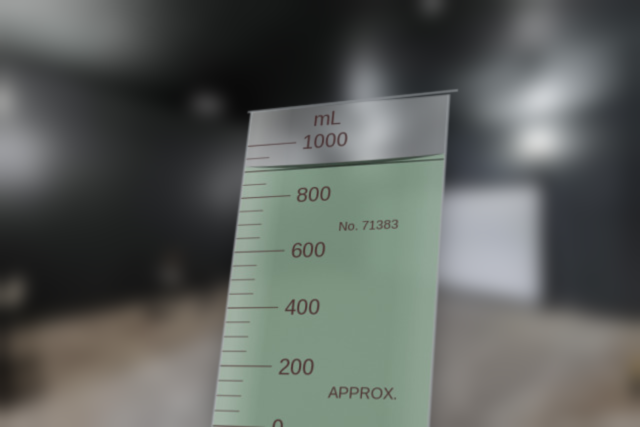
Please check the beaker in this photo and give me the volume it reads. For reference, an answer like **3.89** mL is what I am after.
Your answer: **900** mL
